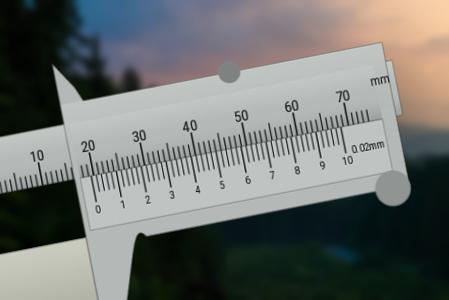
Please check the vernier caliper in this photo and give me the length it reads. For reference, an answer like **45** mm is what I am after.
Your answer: **19.5** mm
